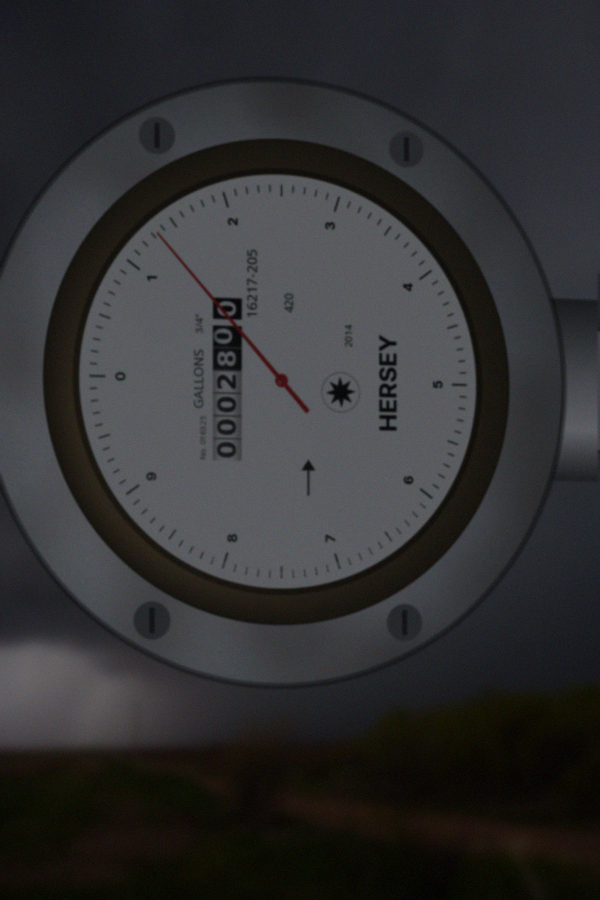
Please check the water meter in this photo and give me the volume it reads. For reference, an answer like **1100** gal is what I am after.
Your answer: **2801.3** gal
